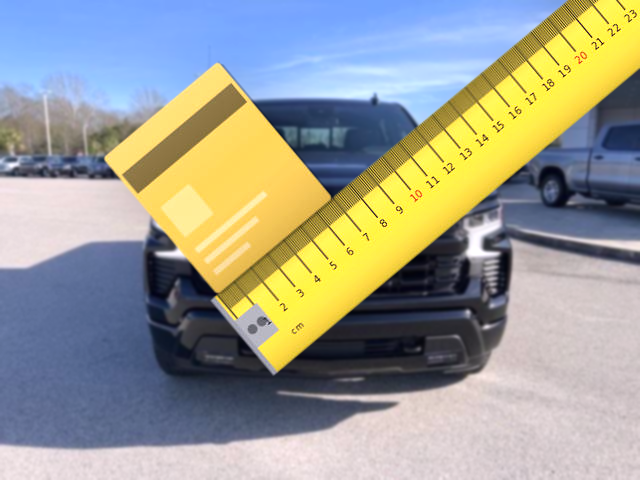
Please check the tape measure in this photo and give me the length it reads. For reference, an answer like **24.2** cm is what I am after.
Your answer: **7** cm
